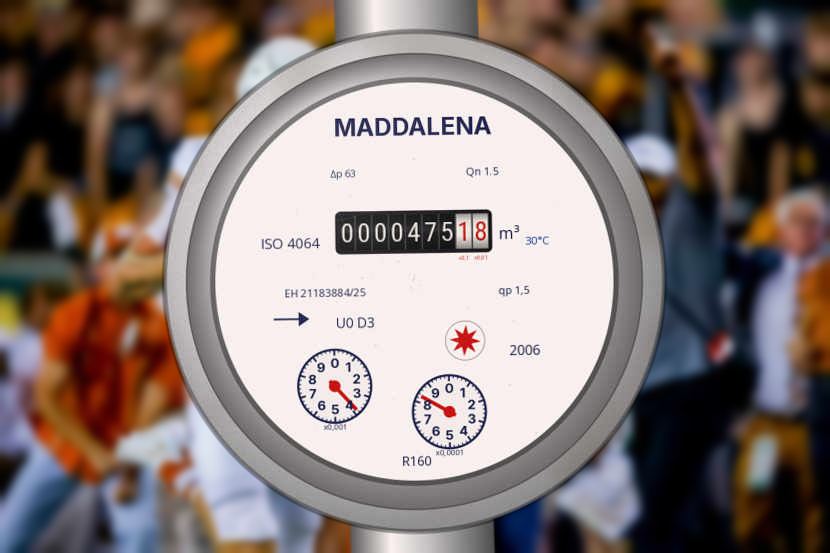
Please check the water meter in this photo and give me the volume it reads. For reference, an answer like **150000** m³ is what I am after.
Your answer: **475.1838** m³
